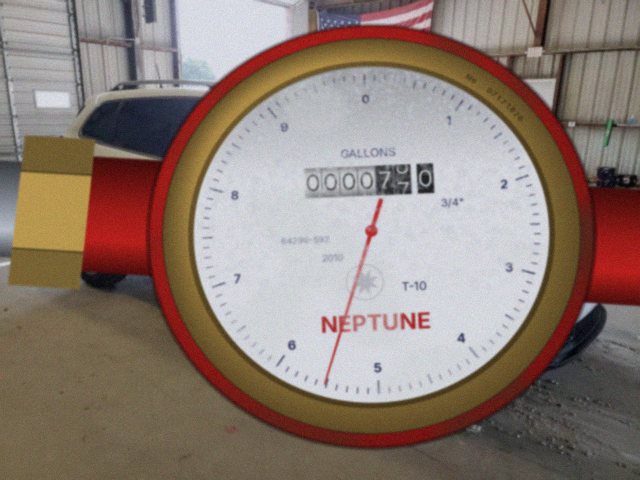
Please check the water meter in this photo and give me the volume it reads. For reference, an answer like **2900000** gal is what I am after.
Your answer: **765.5** gal
